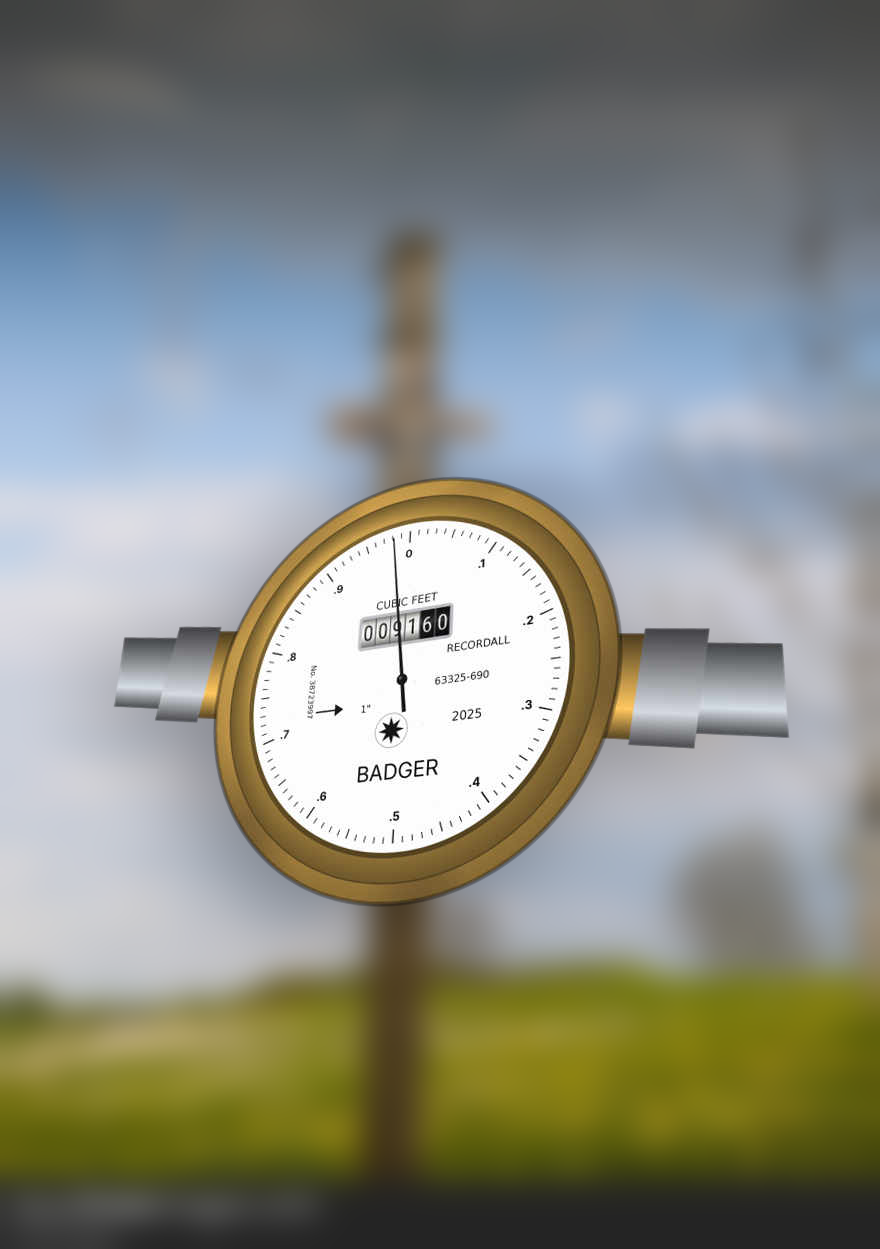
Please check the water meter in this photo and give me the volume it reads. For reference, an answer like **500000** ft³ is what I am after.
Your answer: **9159.98** ft³
